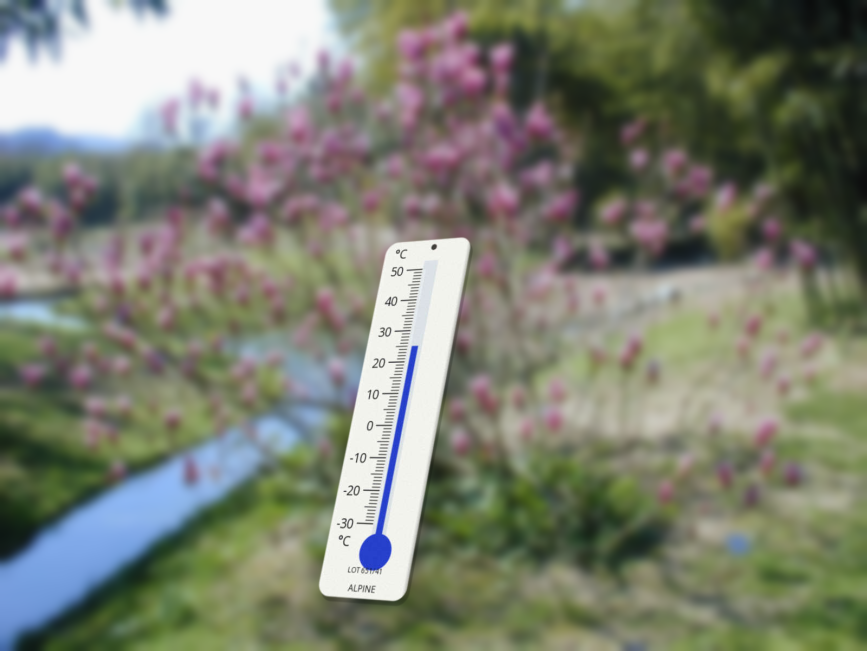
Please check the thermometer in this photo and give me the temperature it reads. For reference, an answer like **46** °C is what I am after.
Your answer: **25** °C
